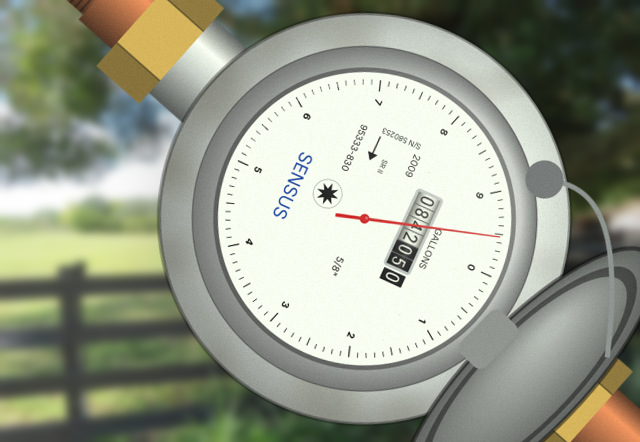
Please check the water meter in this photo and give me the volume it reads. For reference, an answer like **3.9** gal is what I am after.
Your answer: **842049.5** gal
